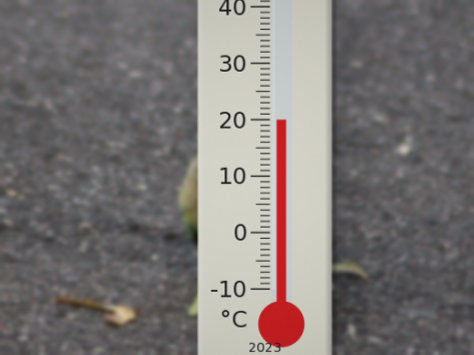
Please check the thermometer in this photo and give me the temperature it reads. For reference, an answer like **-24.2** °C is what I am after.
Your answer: **20** °C
